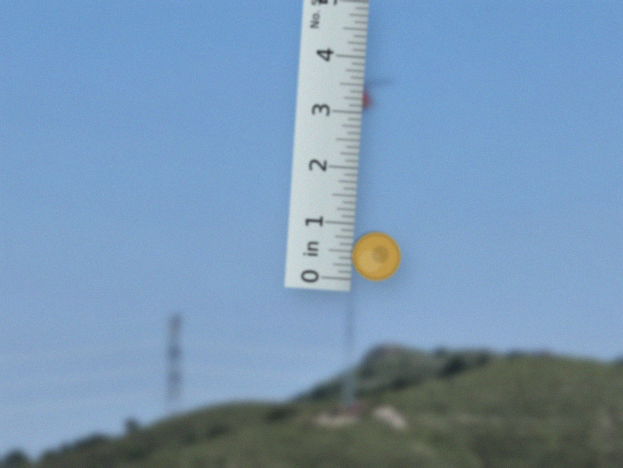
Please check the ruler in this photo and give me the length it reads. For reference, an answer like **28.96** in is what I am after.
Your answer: **0.875** in
